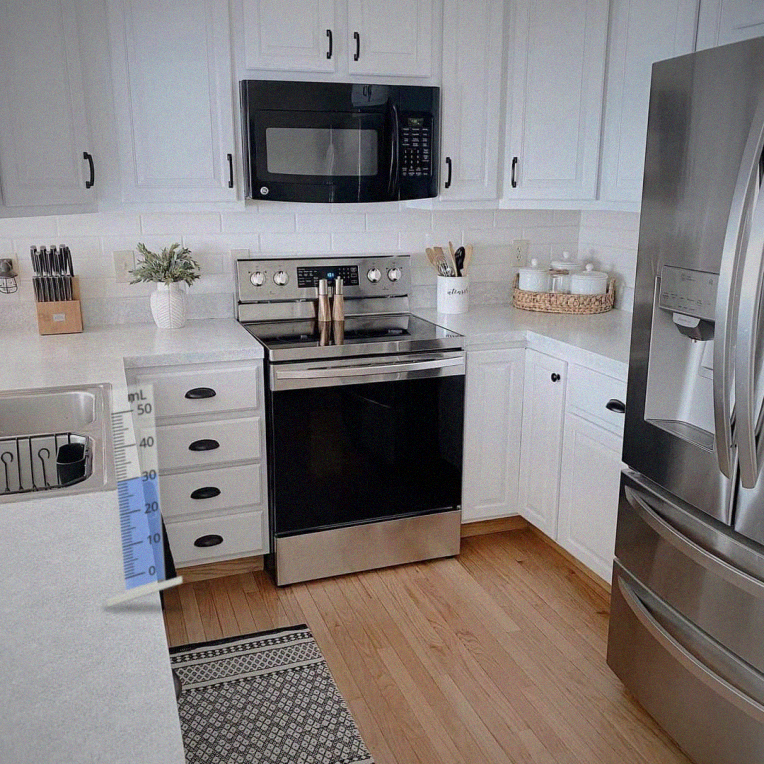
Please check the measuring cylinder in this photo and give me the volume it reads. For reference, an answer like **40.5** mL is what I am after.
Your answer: **30** mL
